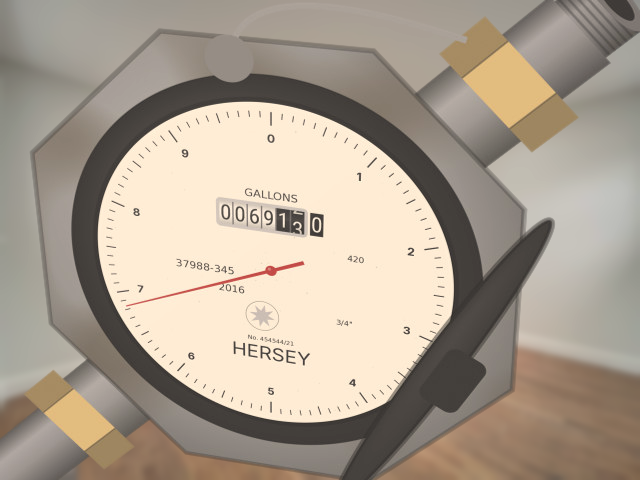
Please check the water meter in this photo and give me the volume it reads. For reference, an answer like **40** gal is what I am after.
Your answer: **69126.8** gal
